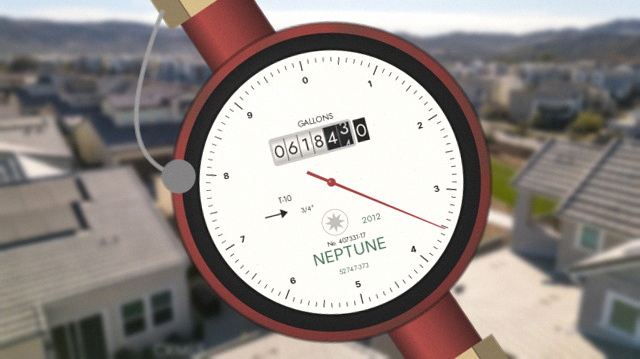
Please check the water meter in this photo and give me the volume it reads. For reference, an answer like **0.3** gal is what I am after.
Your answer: **618433.5** gal
